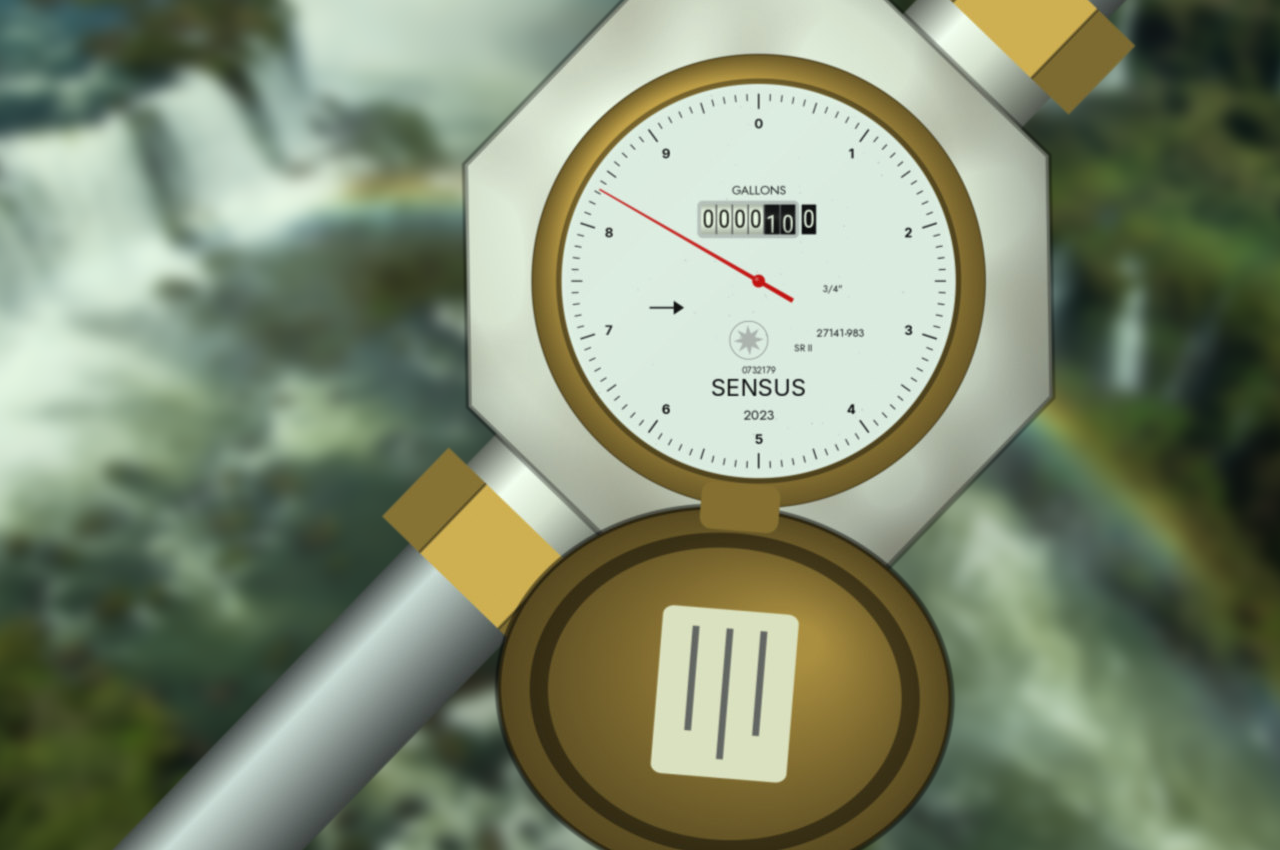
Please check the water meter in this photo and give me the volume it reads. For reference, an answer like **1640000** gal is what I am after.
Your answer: **98.3** gal
